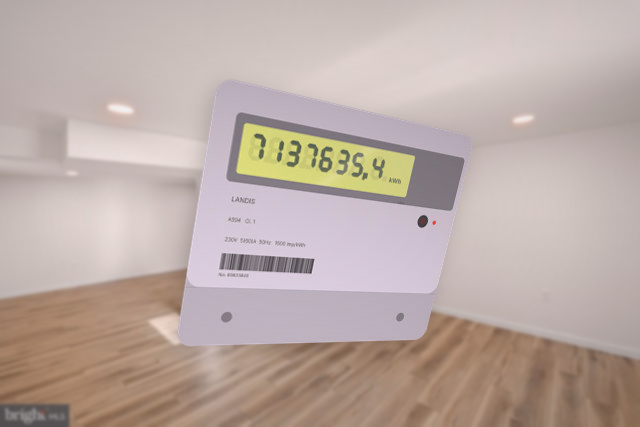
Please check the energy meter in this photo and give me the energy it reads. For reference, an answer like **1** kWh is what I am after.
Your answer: **7137635.4** kWh
